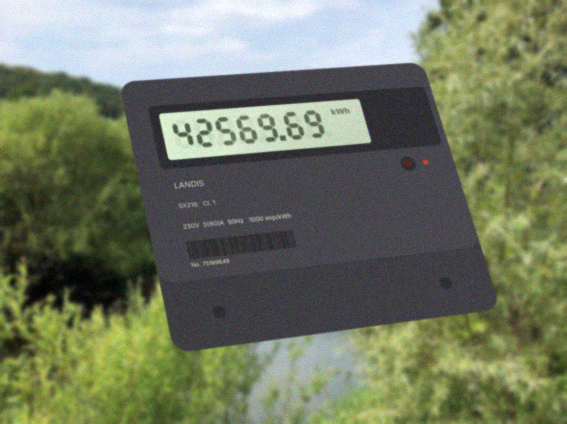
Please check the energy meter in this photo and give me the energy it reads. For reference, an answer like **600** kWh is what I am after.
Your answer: **42569.69** kWh
